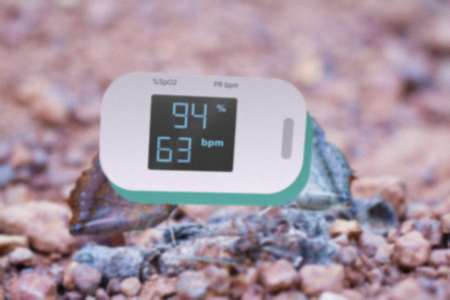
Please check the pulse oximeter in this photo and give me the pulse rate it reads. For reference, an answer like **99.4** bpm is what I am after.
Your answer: **63** bpm
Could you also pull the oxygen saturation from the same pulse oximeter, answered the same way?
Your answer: **94** %
